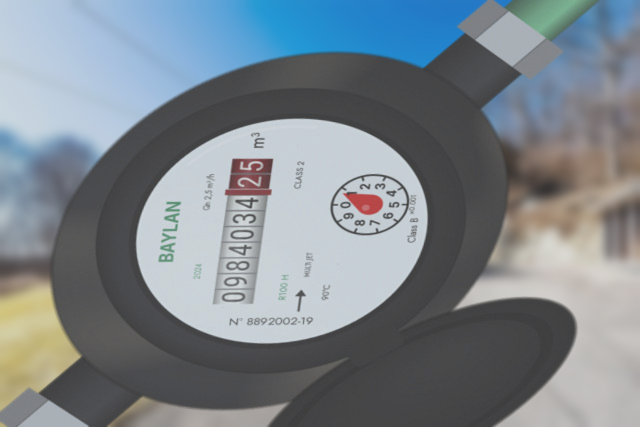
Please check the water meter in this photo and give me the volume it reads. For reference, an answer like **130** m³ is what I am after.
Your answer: **984034.250** m³
